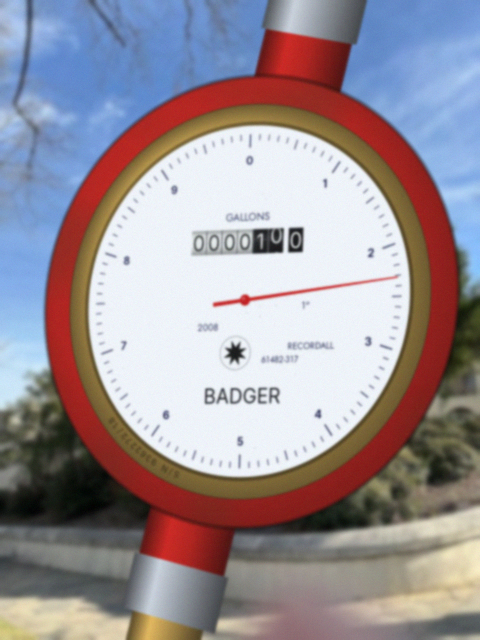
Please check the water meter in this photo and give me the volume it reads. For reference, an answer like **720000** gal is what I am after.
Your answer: **102.3** gal
